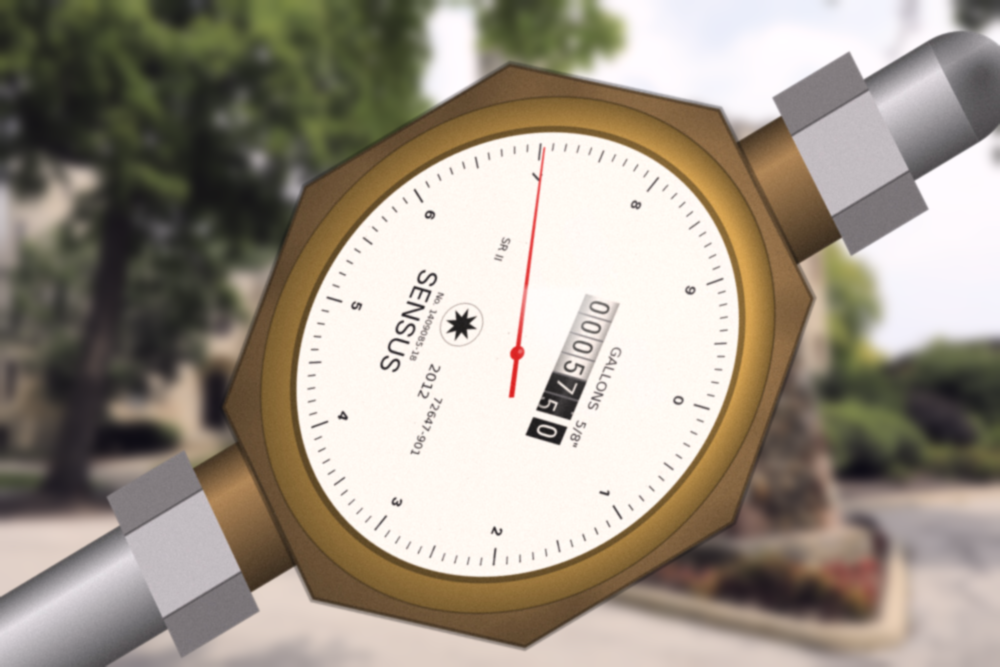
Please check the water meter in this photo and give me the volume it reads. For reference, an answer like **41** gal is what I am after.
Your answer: **5747.0** gal
